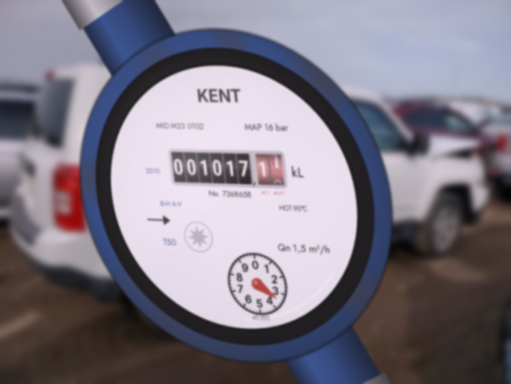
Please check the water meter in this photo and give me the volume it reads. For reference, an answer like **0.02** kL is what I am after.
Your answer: **1017.113** kL
